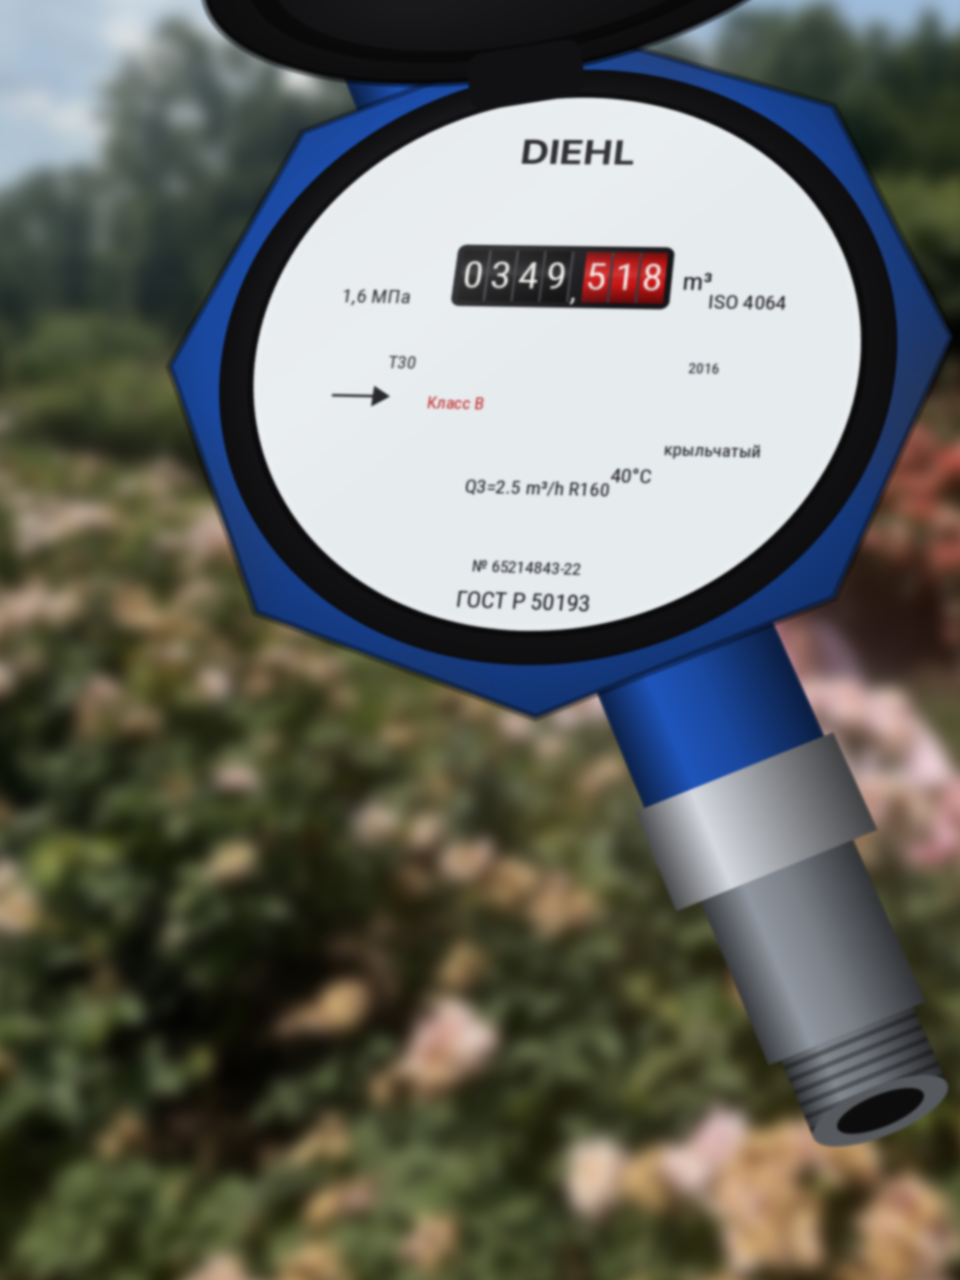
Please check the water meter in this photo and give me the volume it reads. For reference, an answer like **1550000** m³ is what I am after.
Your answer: **349.518** m³
